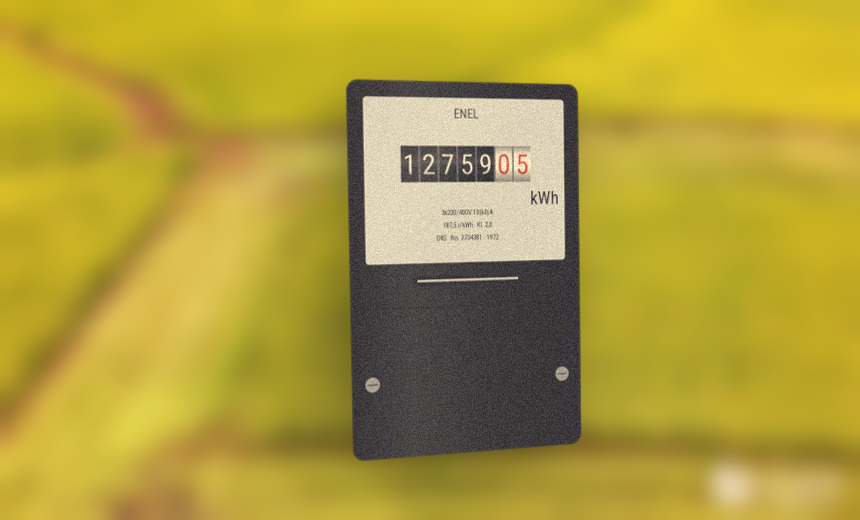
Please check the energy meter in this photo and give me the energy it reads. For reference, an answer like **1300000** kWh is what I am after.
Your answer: **12759.05** kWh
